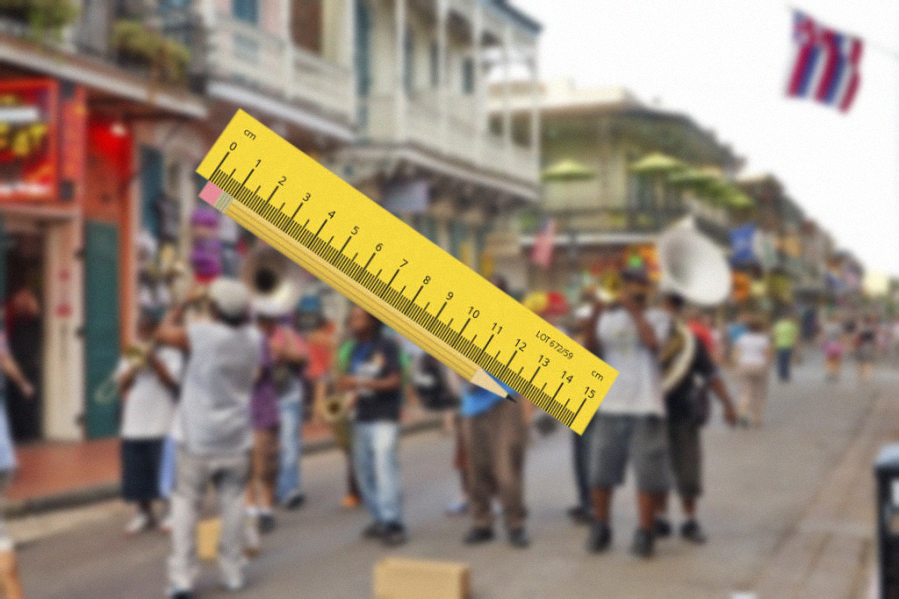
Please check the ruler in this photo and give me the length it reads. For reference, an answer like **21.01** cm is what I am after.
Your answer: **13** cm
